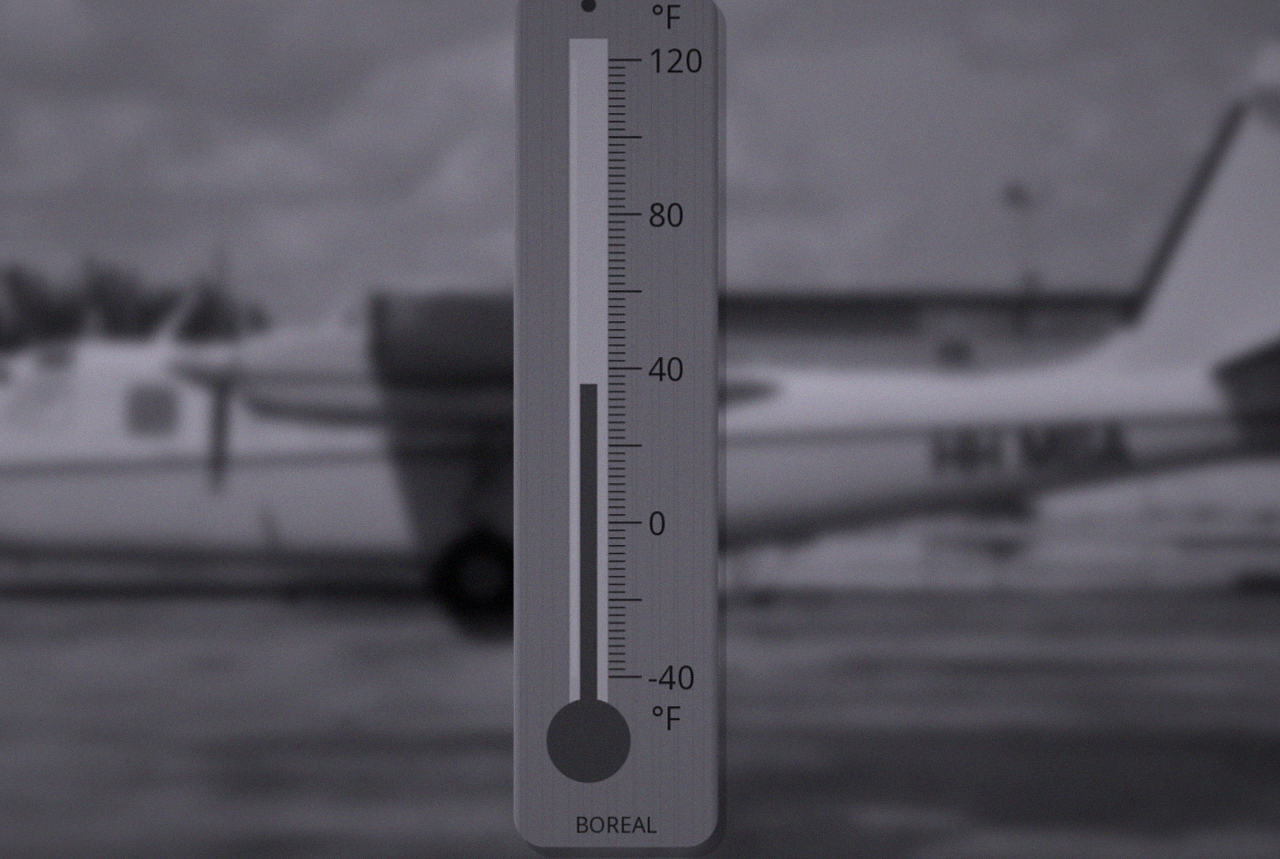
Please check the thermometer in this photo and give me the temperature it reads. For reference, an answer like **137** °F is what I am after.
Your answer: **36** °F
